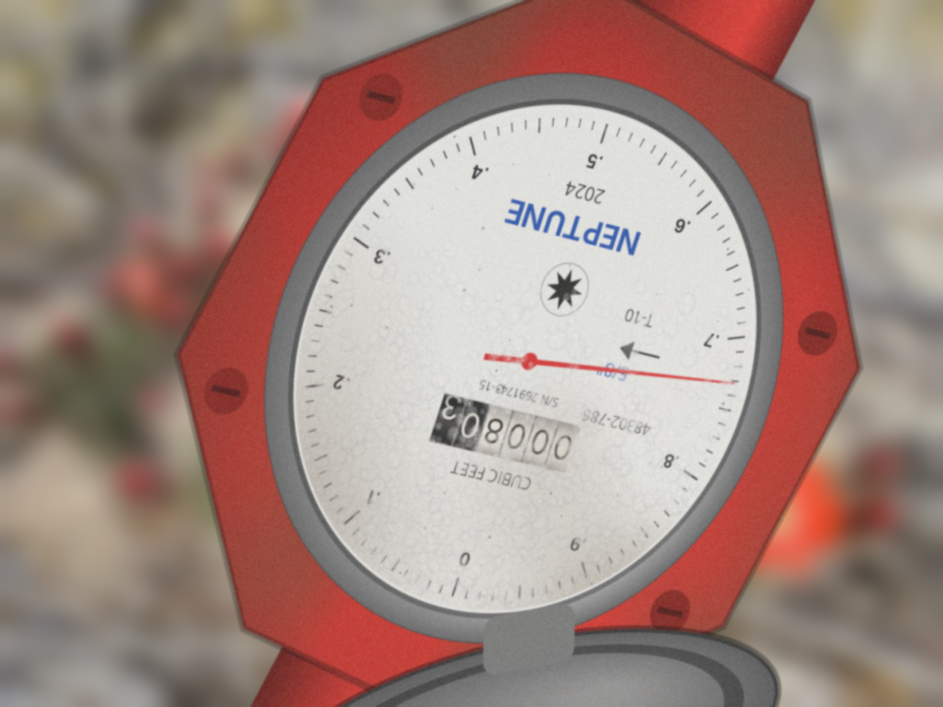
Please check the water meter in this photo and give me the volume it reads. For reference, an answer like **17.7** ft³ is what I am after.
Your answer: **802.73** ft³
